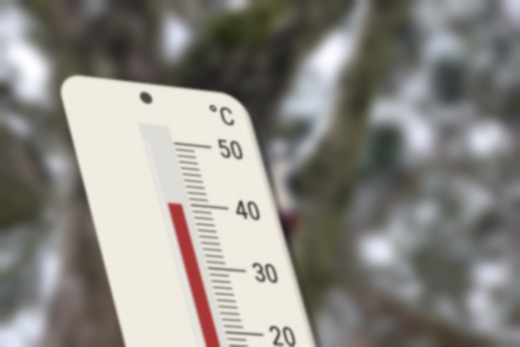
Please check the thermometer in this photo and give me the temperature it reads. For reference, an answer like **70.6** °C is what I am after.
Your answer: **40** °C
